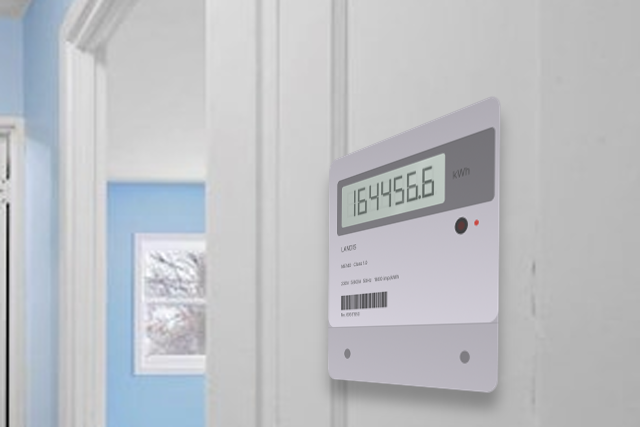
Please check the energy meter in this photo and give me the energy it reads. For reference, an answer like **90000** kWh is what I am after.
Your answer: **164456.6** kWh
